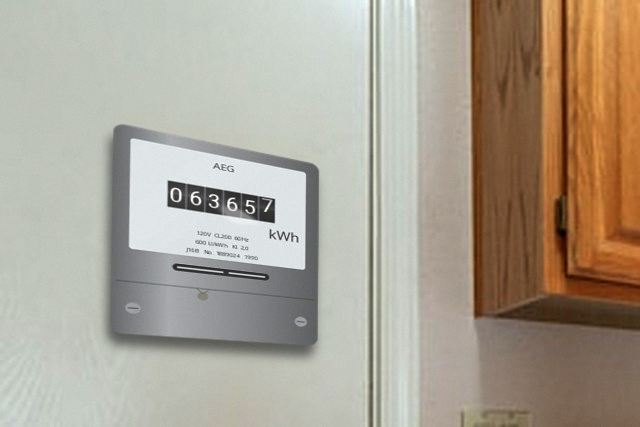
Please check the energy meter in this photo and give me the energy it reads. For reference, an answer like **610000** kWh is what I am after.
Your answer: **63657** kWh
